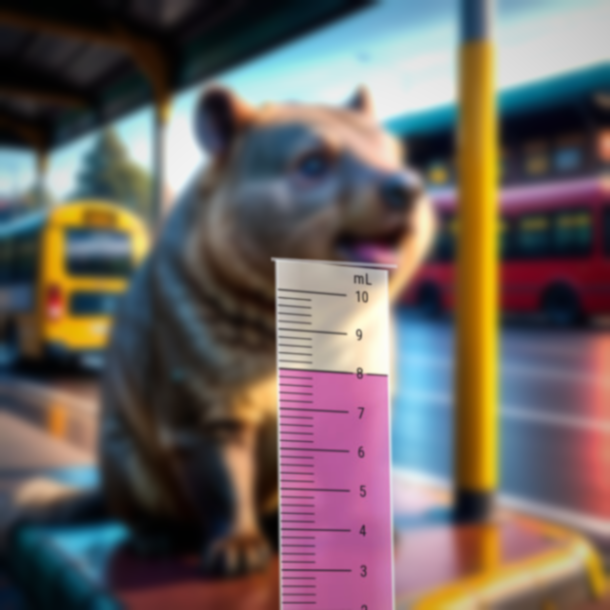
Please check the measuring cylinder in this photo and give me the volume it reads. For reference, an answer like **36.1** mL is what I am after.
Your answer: **8** mL
